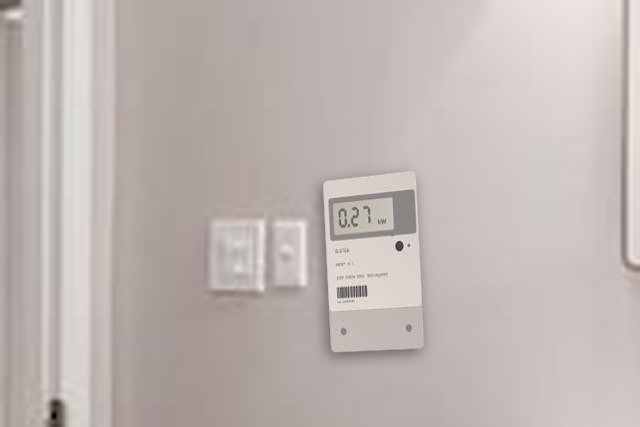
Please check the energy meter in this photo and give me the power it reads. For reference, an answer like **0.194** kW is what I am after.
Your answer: **0.27** kW
